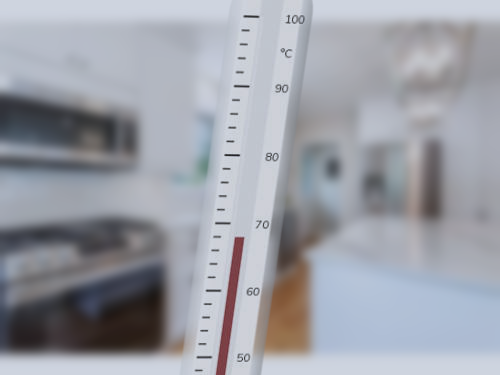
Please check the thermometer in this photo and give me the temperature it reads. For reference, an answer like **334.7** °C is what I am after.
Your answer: **68** °C
